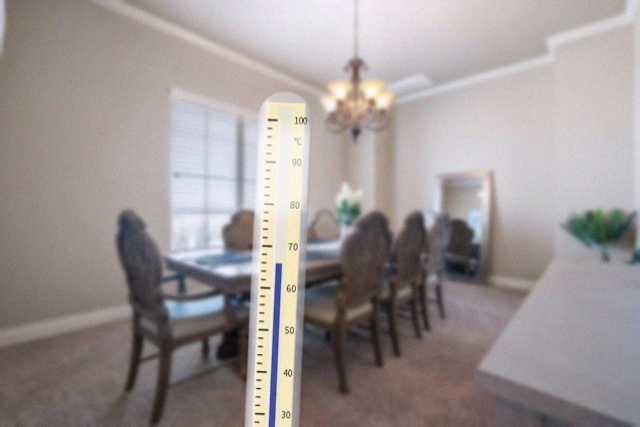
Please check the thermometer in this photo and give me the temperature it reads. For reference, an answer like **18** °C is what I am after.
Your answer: **66** °C
